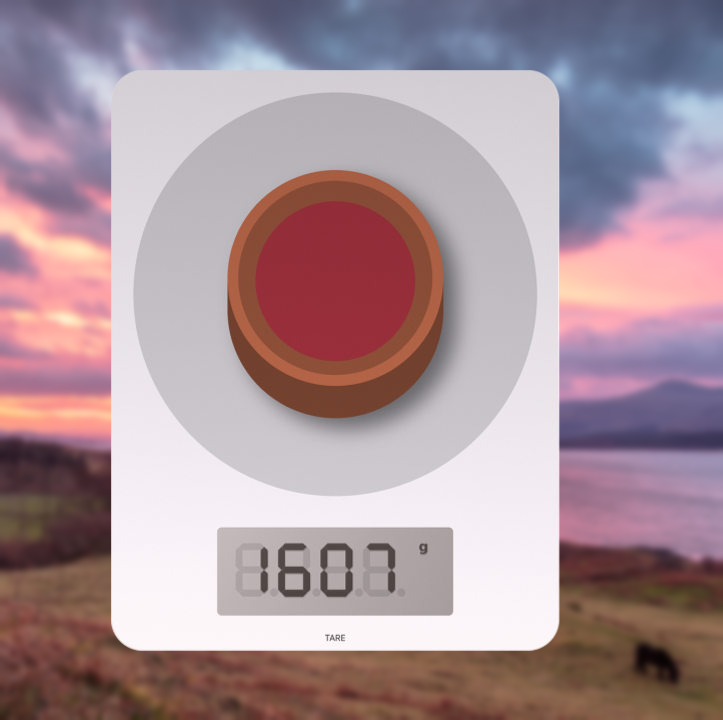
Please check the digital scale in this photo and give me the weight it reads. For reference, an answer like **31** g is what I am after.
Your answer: **1607** g
